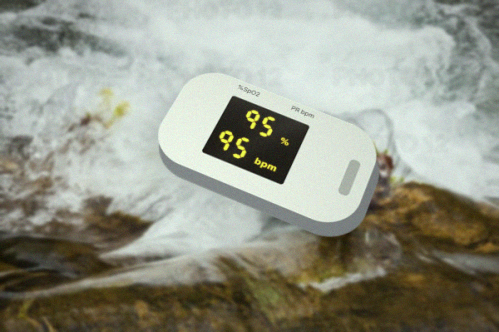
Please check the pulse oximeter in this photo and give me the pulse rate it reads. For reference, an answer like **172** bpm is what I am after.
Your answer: **95** bpm
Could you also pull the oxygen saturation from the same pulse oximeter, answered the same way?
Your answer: **95** %
